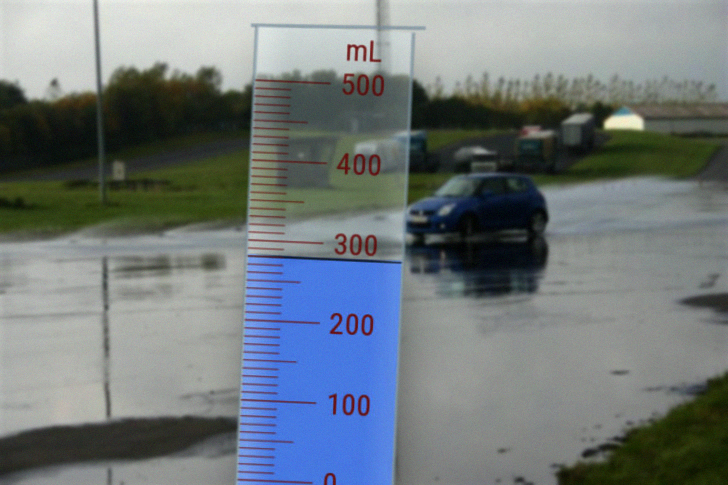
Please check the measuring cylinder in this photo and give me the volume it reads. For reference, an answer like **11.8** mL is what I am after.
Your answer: **280** mL
